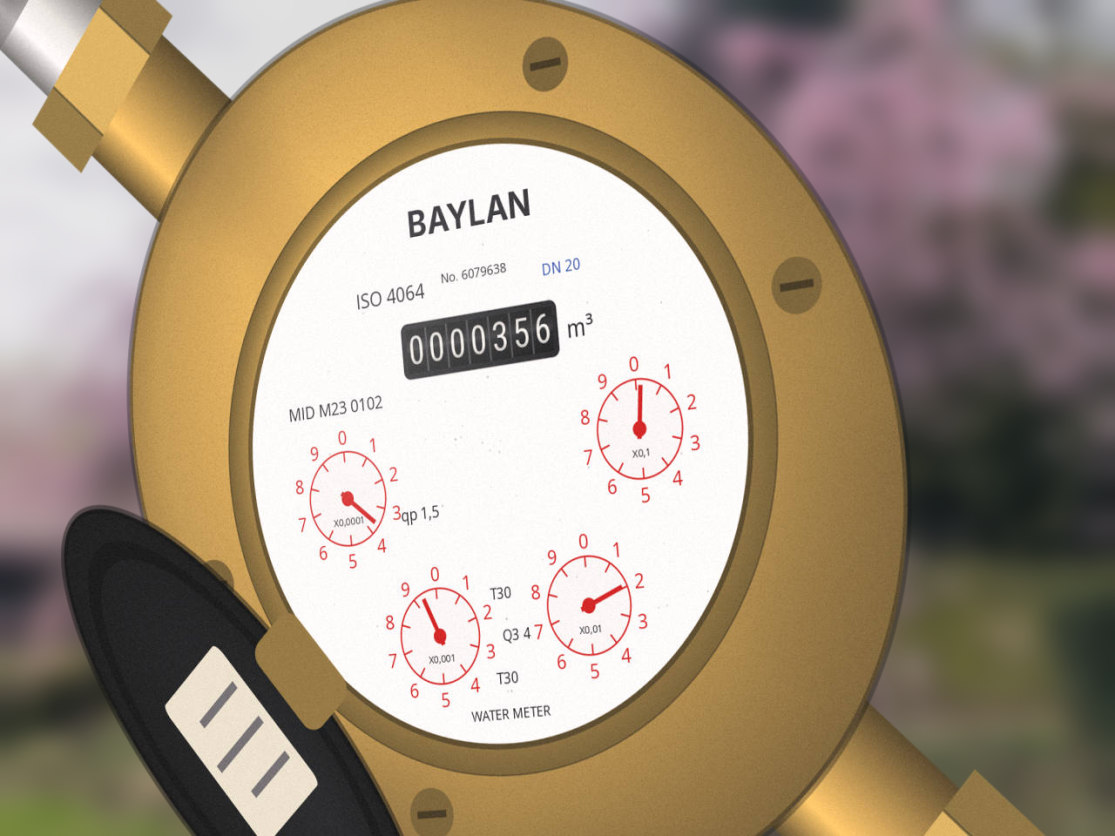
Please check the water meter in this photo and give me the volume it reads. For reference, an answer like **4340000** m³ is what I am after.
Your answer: **356.0193** m³
